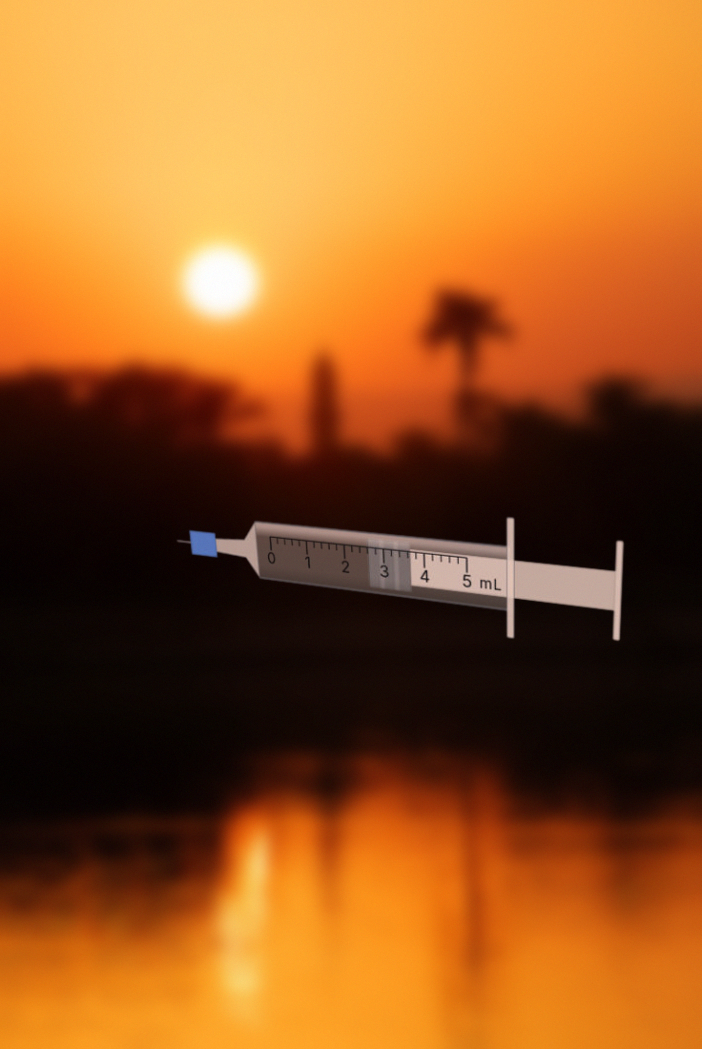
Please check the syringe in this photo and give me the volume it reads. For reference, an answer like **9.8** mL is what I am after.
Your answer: **2.6** mL
